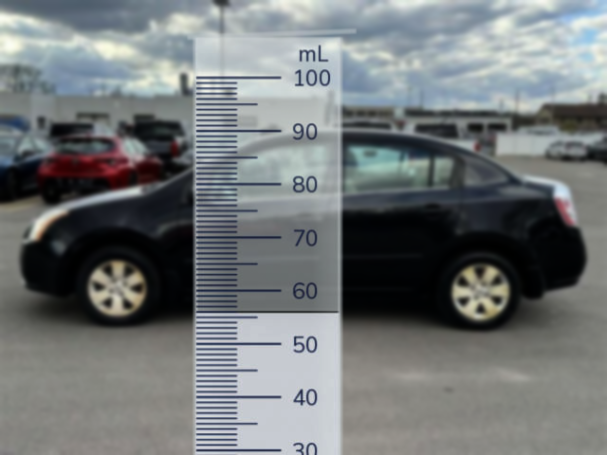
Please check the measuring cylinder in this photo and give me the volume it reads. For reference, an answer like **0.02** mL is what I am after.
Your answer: **56** mL
